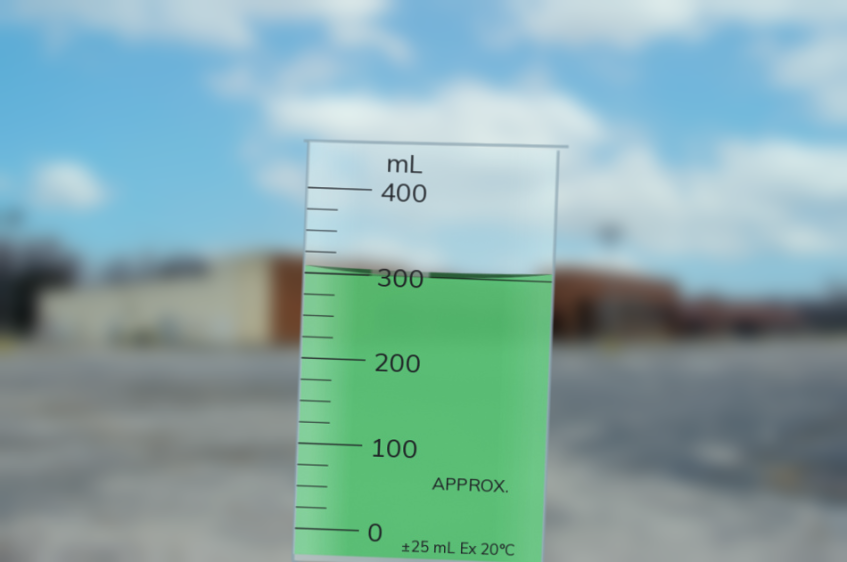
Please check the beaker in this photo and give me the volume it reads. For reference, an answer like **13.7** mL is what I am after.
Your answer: **300** mL
